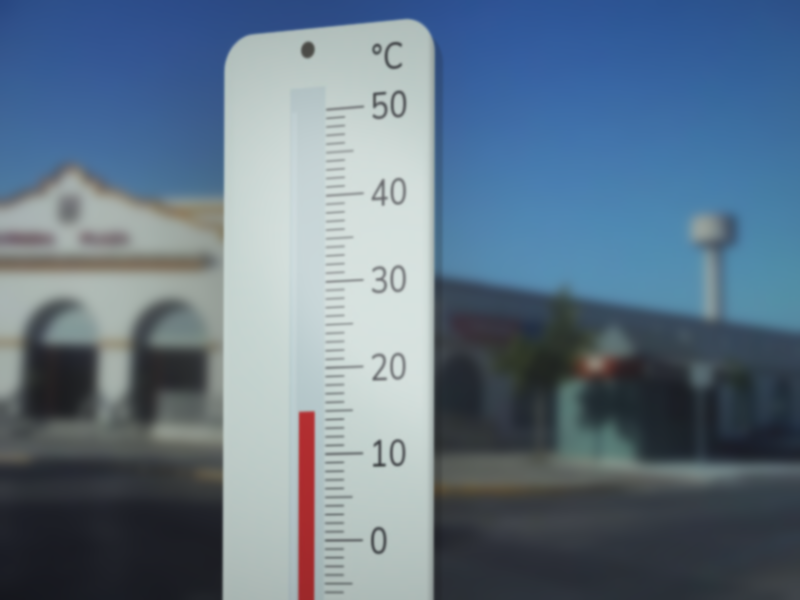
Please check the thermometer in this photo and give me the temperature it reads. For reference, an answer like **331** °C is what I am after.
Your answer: **15** °C
